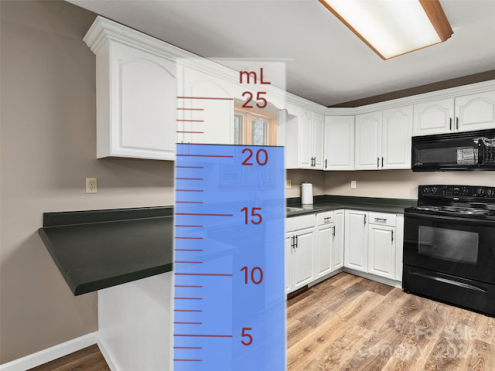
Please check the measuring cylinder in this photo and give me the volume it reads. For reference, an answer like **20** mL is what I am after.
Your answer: **21** mL
